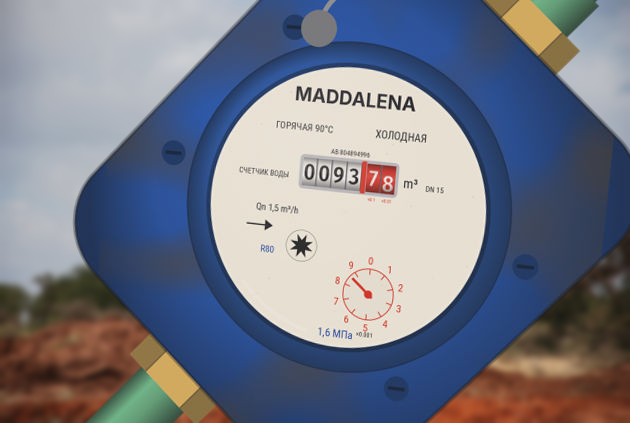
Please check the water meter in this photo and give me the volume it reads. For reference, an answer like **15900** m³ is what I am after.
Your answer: **93.778** m³
